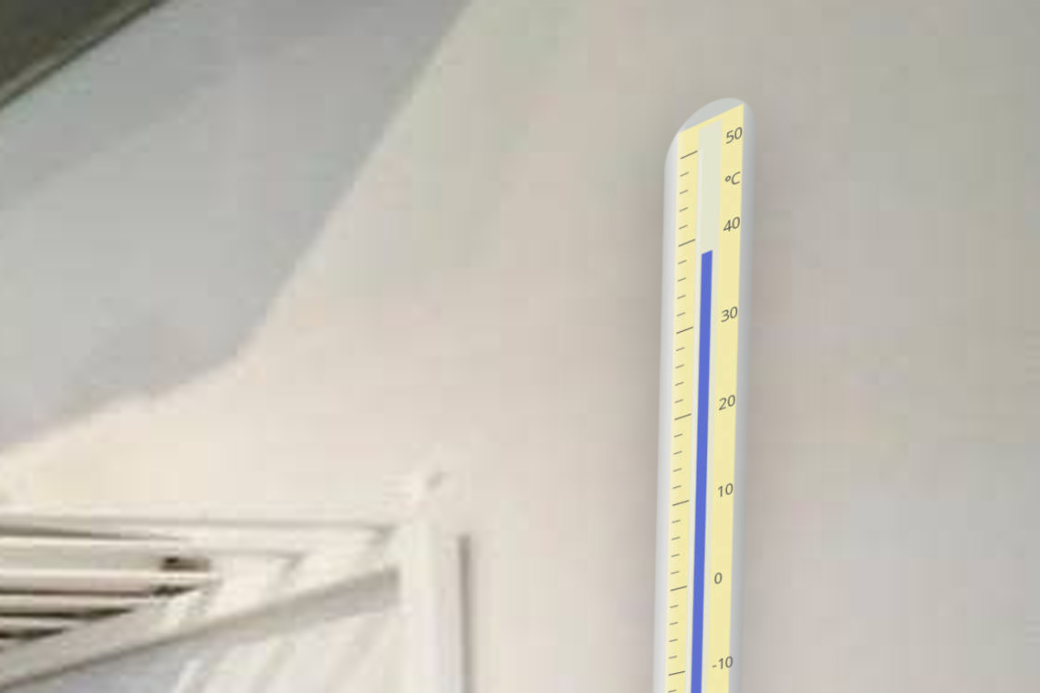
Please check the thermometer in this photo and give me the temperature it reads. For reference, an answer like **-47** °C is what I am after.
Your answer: **38** °C
